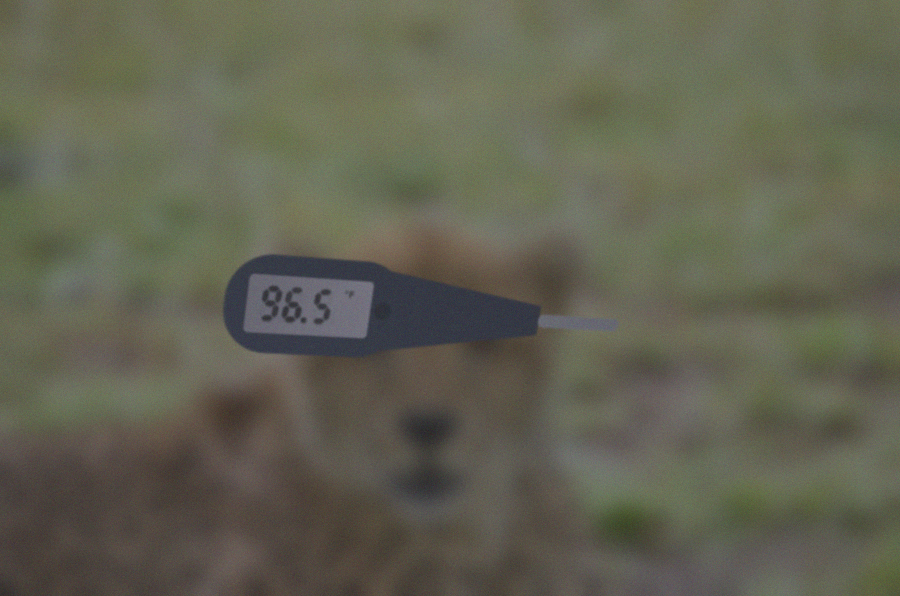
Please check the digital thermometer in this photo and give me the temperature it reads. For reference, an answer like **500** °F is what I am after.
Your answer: **96.5** °F
